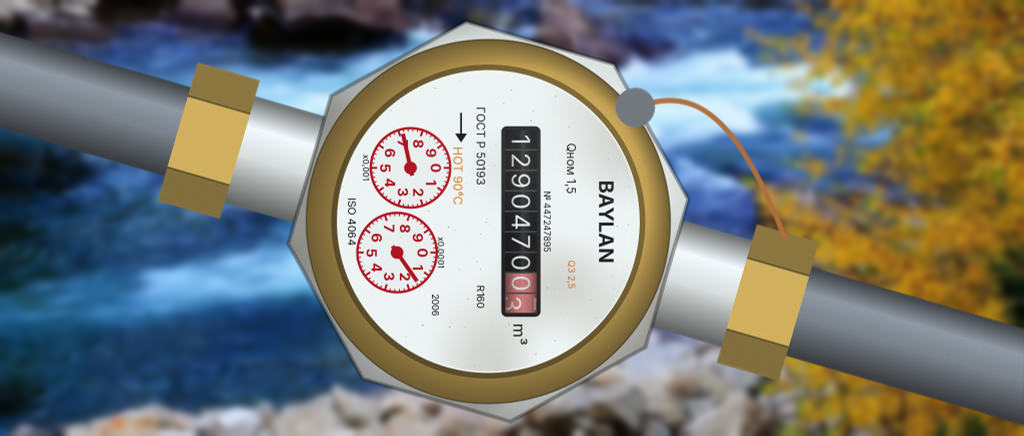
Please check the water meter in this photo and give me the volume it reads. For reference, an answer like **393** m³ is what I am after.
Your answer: **1290470.0271** m³
